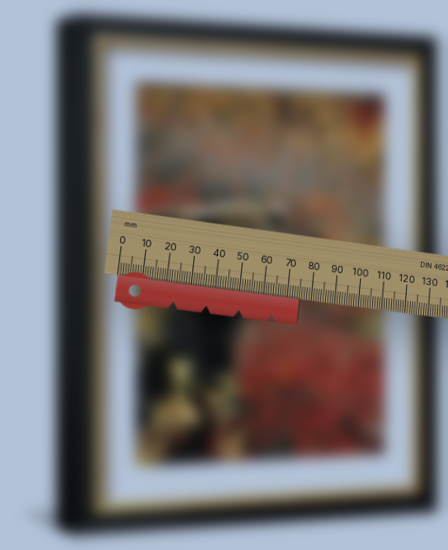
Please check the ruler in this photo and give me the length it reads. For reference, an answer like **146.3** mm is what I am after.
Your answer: **75** mm
